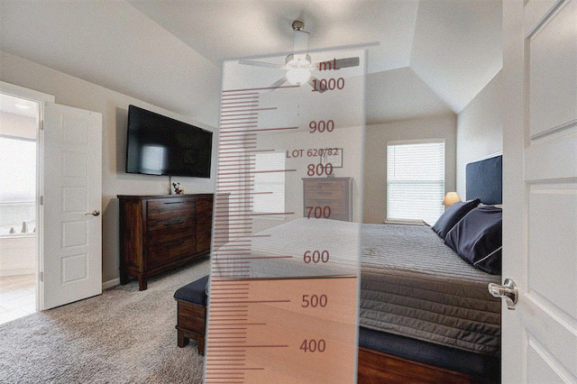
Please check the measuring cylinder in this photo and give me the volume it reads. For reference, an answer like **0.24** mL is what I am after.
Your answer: **550** mL
